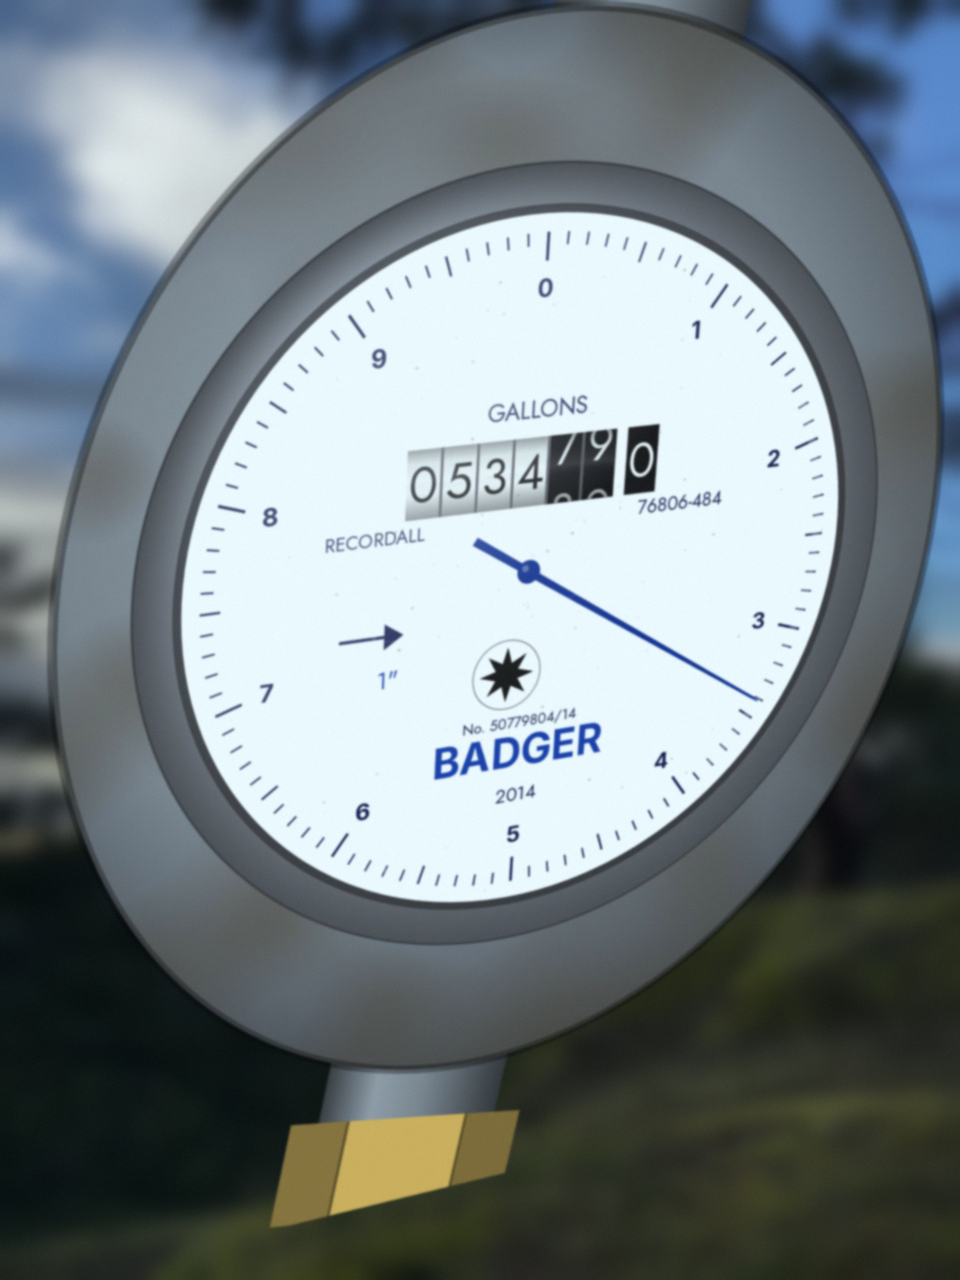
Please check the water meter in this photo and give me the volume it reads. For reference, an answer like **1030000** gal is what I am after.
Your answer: **534793.4** gal
